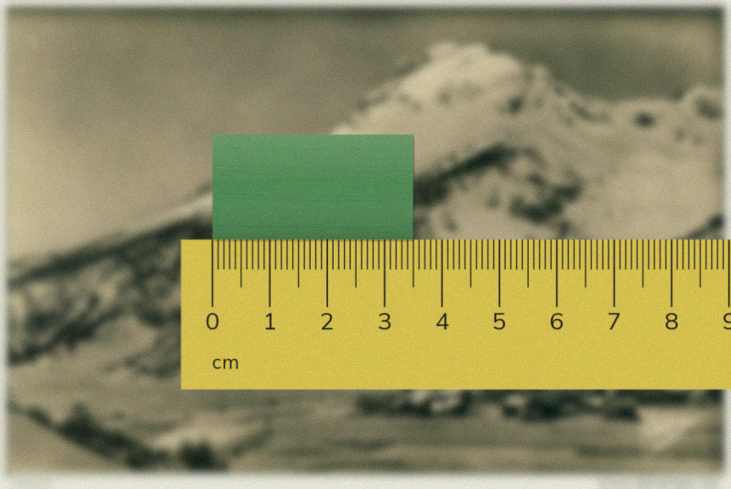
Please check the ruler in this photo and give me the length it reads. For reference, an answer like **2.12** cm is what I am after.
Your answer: **3.5** cm
